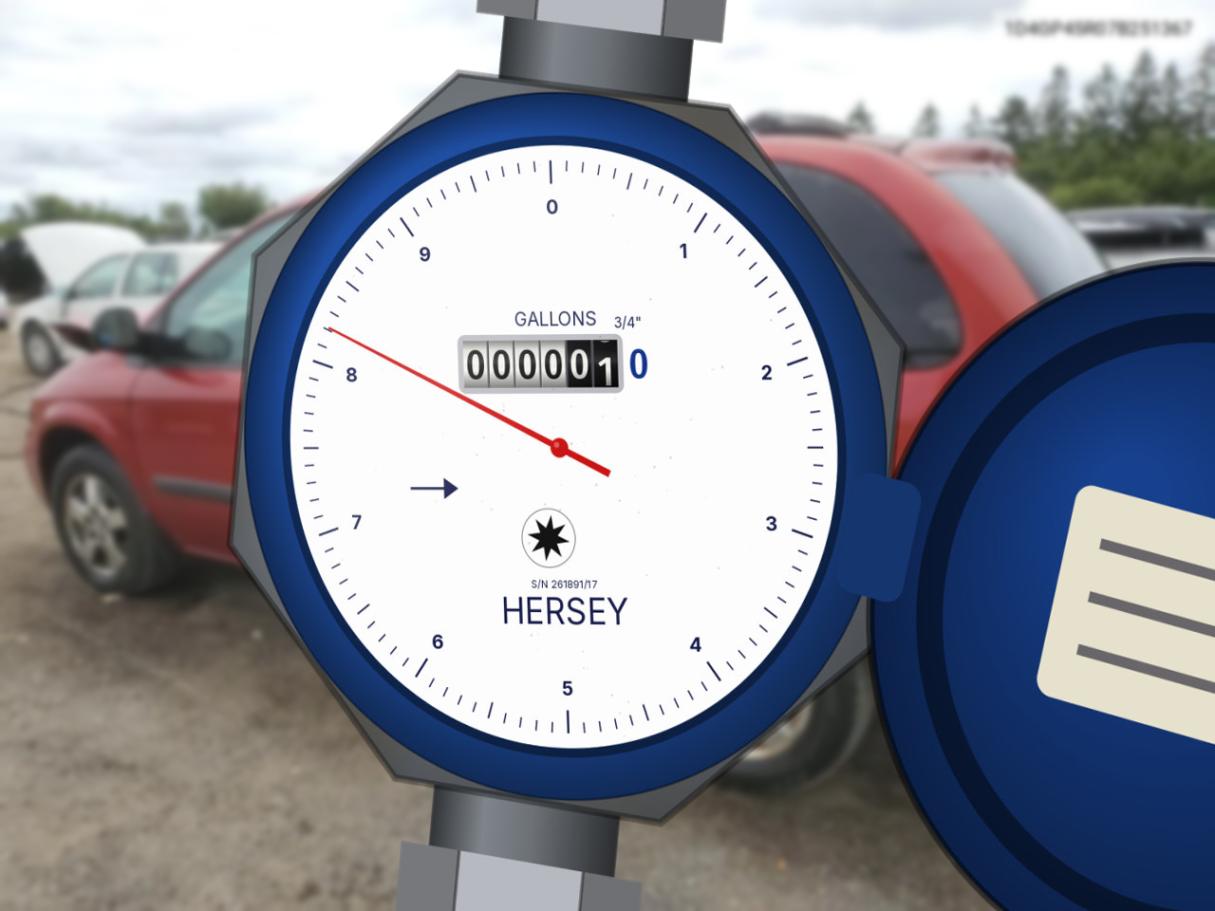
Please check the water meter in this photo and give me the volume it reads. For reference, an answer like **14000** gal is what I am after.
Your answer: **8.2** gal
